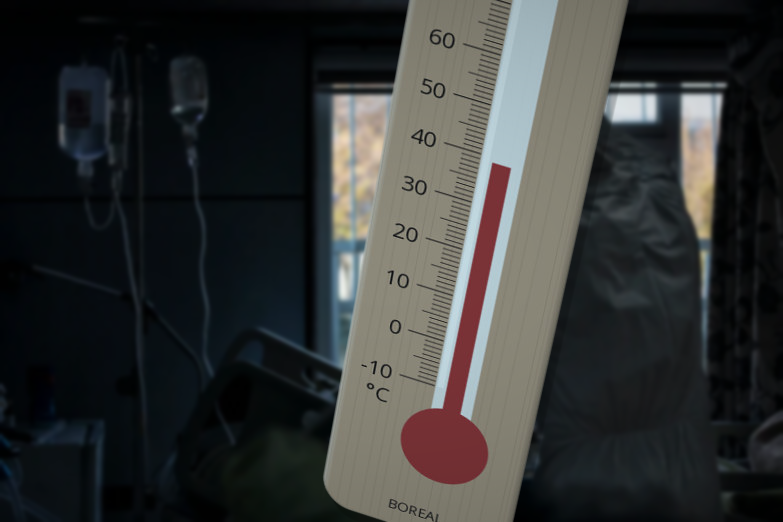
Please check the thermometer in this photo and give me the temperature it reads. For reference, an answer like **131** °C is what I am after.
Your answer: **39** °C
